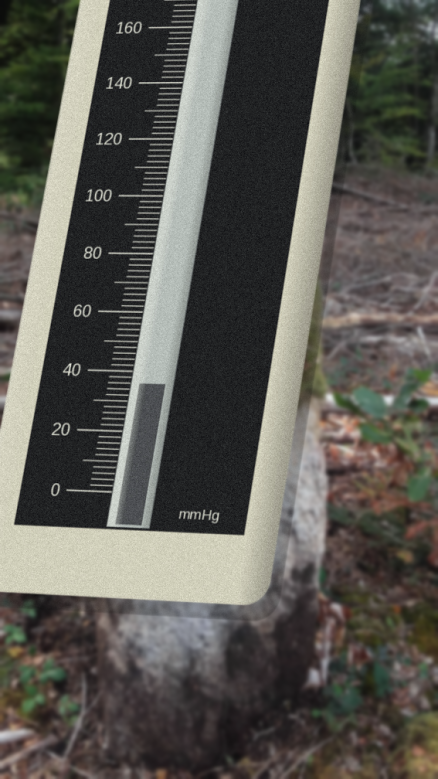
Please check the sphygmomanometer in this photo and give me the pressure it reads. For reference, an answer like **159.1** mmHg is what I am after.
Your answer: **36** mmHg
